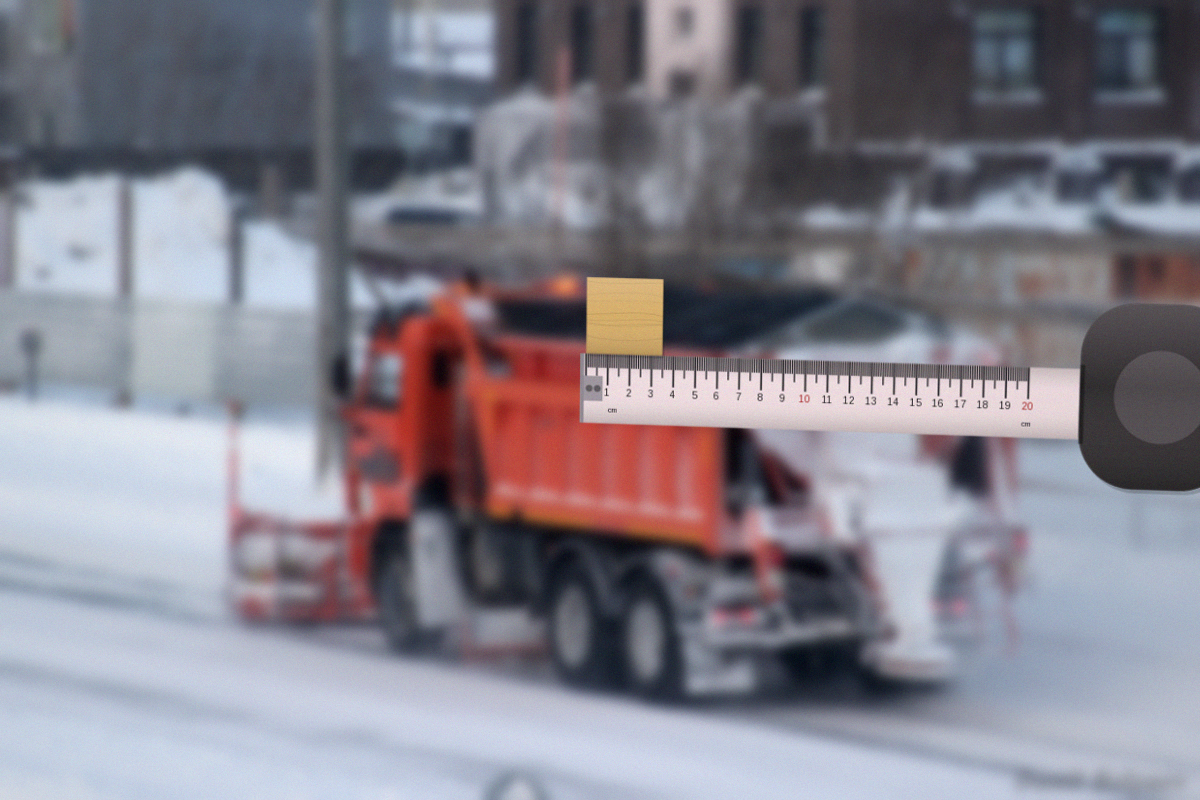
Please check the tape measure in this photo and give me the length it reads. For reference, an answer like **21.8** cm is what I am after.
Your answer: **3.5** cm
